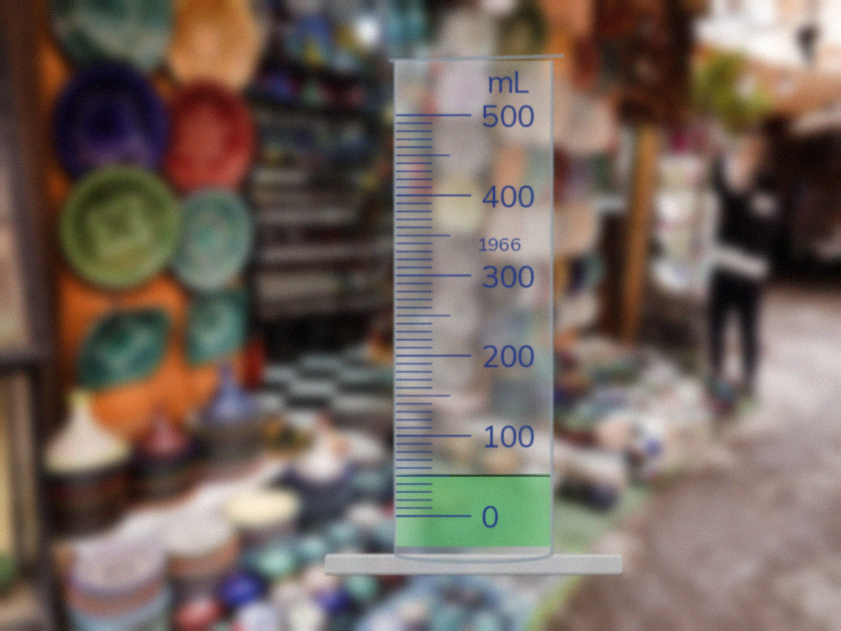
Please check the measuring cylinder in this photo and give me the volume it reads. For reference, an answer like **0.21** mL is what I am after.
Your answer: **50** mL
